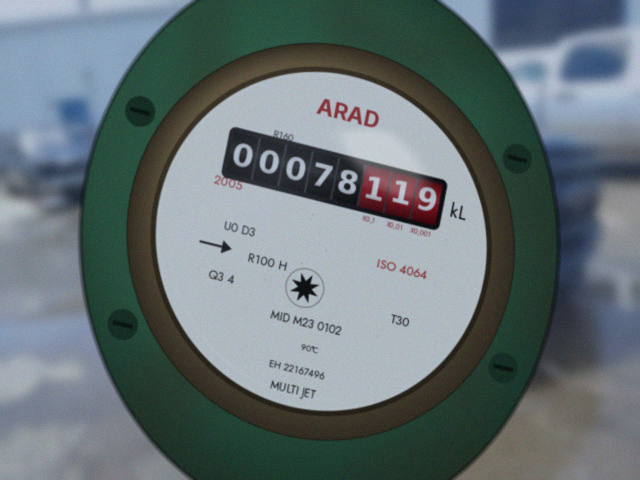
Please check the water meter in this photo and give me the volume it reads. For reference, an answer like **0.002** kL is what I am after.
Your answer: **78.119** kL
